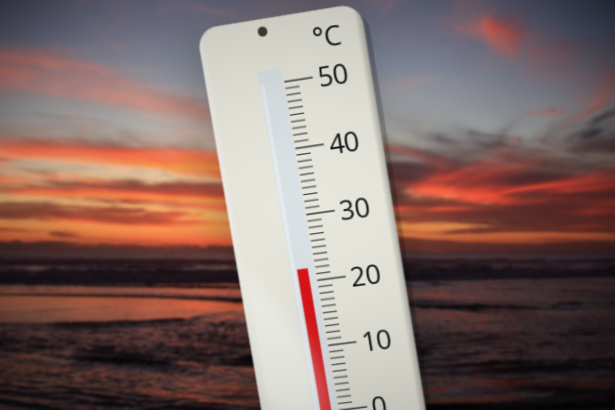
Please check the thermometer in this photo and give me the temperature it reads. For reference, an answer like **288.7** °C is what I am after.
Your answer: **22** °C
